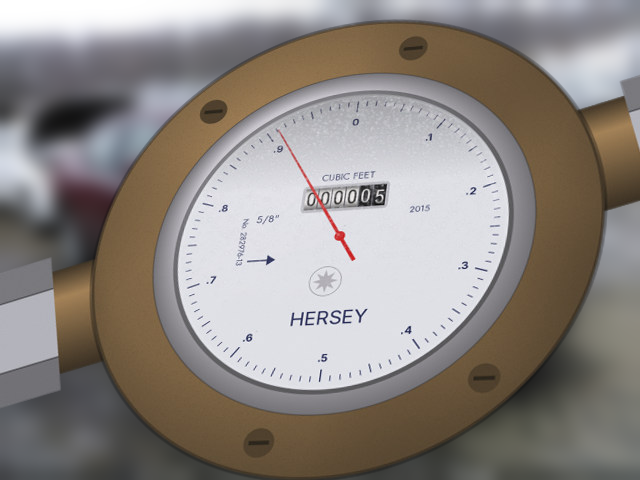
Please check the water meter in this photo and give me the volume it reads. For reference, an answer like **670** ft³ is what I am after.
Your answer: **4.91** ft³
